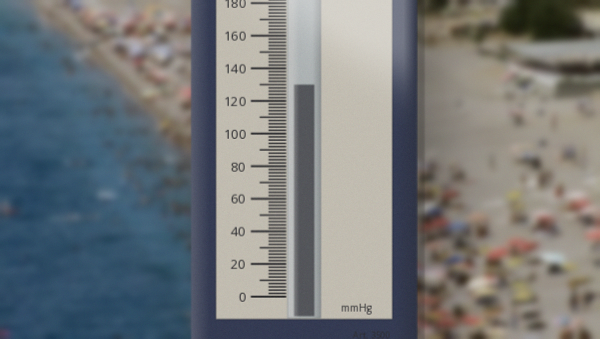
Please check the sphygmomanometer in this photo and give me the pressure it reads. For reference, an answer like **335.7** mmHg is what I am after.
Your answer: **130** mmHg
